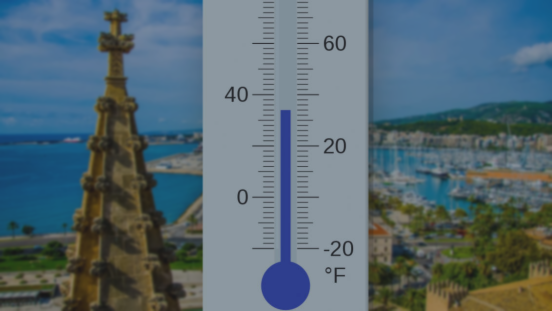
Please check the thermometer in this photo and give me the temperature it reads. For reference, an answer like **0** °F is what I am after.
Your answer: **34** °F
